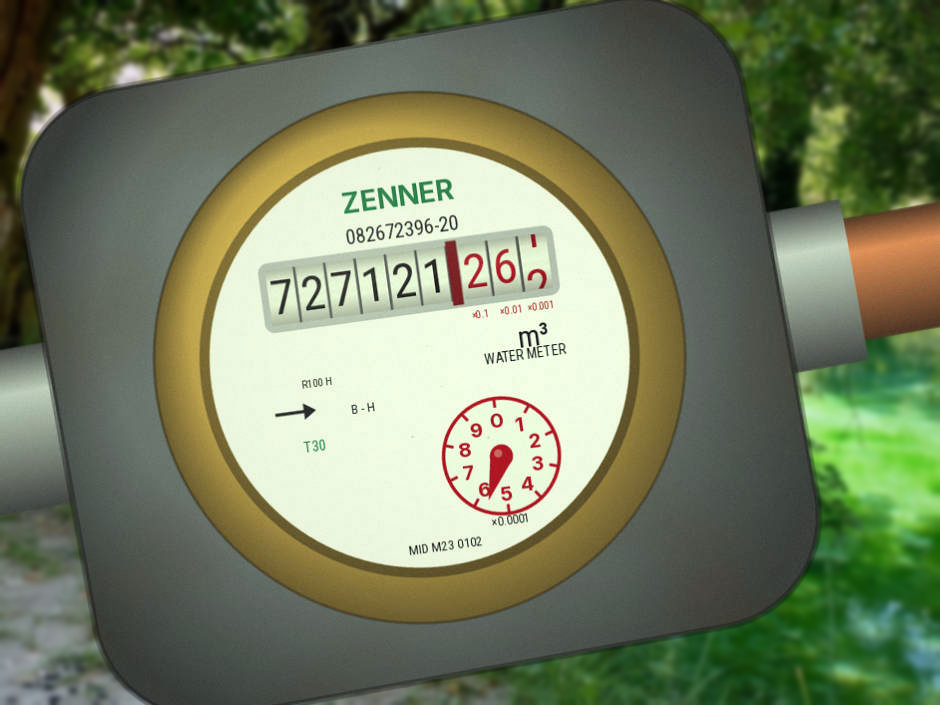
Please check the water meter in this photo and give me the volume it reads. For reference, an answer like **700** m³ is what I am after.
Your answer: **727121.2615** m³
